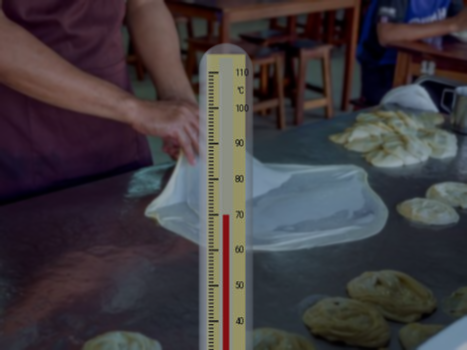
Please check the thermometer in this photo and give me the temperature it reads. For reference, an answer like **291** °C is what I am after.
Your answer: **70** °C
